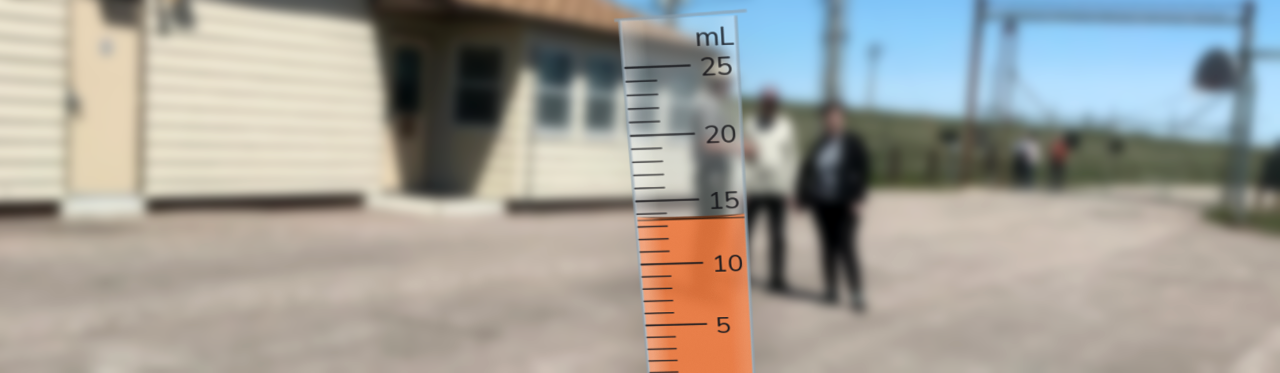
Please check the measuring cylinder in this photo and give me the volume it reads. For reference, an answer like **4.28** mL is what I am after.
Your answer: **13.5** mL
